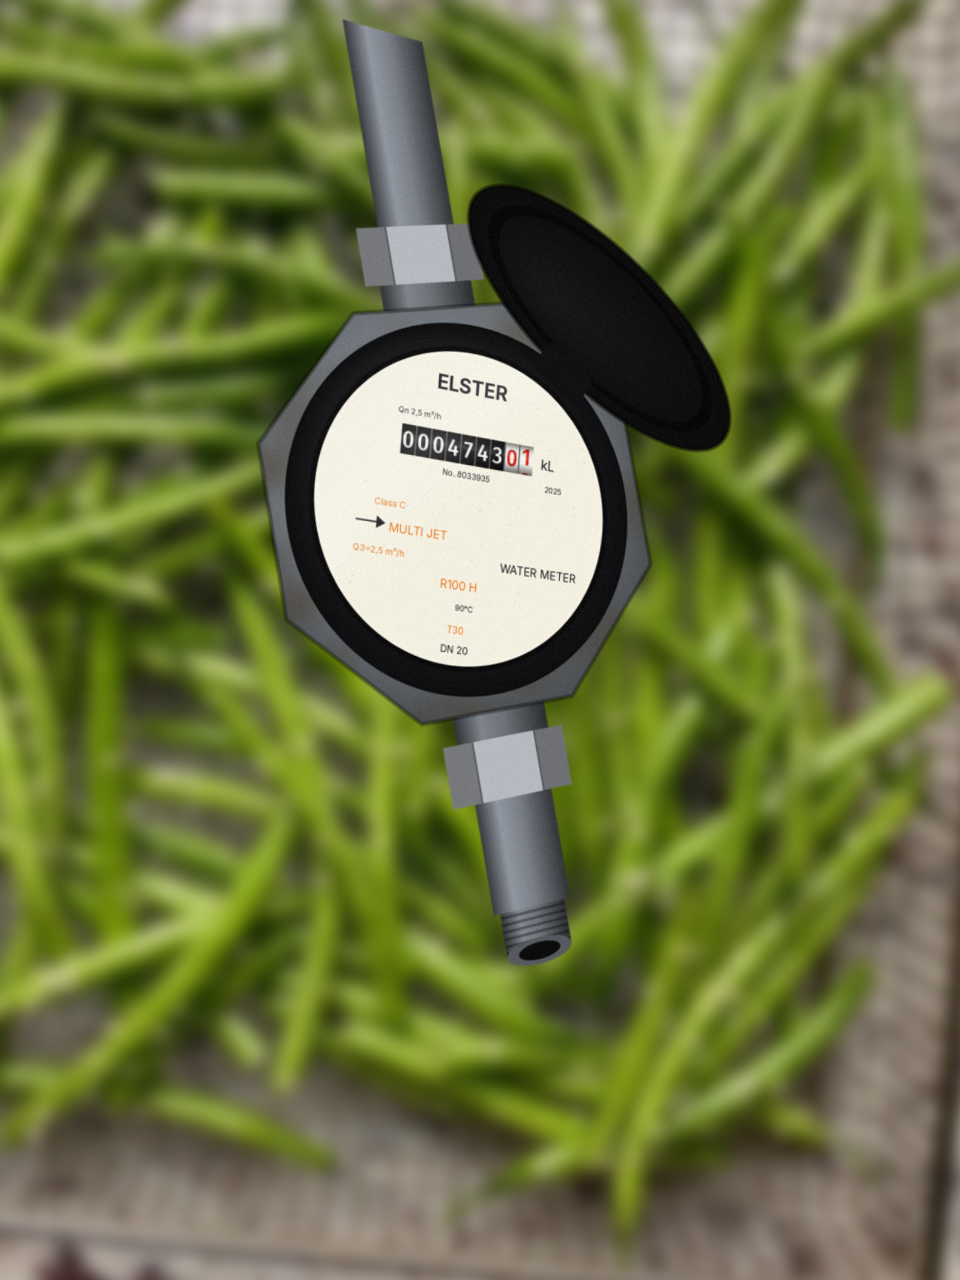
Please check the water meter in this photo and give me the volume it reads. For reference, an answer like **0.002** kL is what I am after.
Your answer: **4743.01** kL
